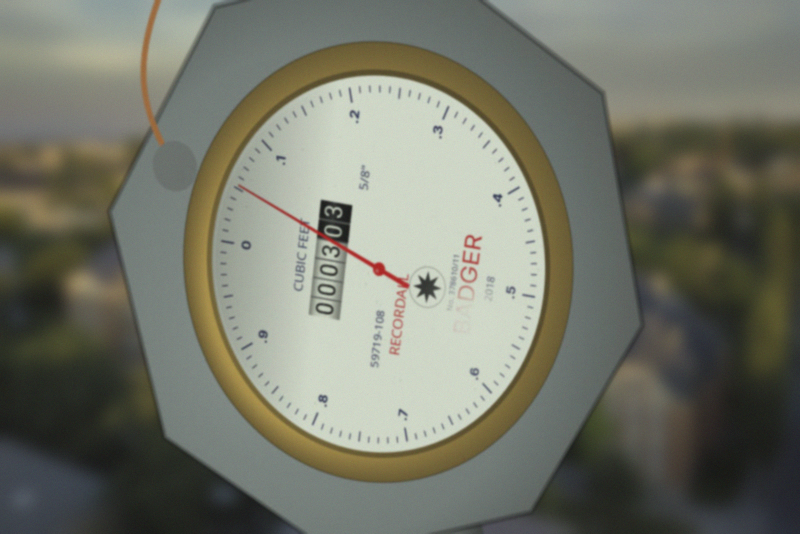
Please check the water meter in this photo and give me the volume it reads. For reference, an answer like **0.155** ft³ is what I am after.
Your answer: **303.05** ft³
